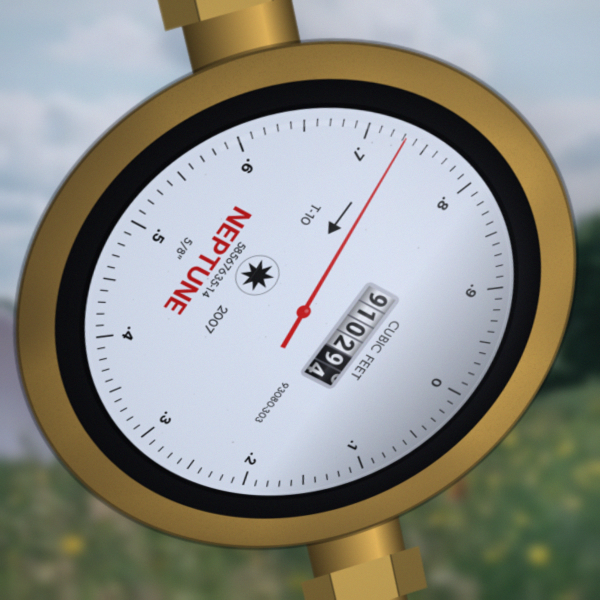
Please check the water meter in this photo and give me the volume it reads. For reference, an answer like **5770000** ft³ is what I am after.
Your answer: **910293.73** ft³
